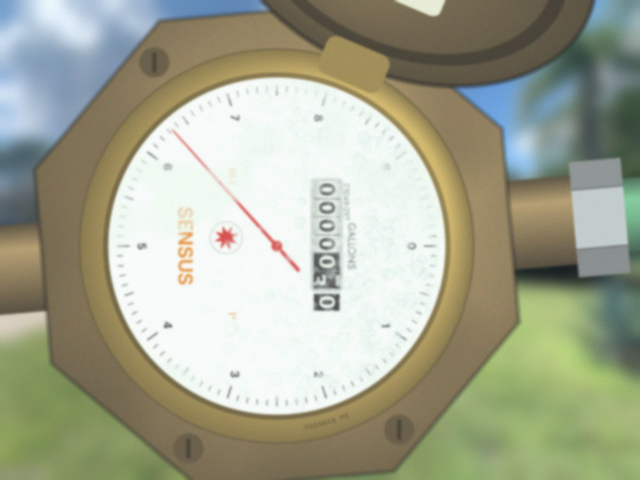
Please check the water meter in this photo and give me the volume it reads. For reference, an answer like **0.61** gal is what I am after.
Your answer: **26.3** gal
